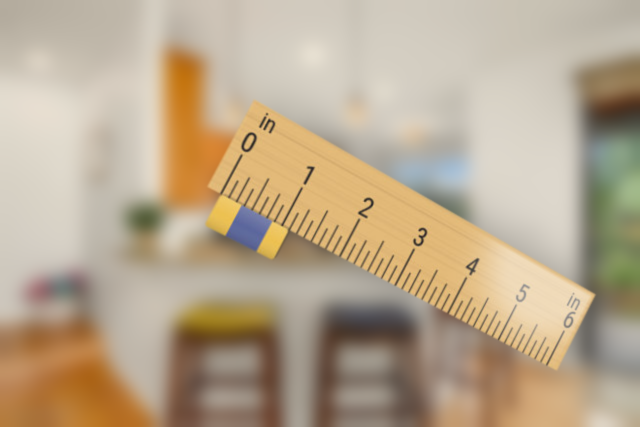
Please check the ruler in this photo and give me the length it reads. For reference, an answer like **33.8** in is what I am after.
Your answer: **1.125** in
